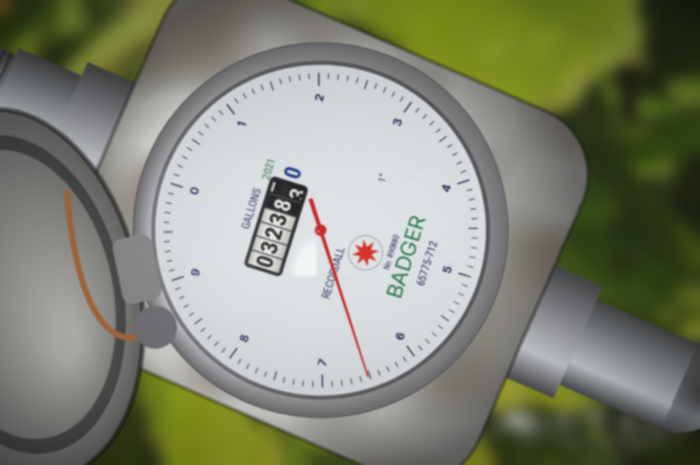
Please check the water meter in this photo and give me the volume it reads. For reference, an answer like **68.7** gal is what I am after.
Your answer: **323826.5** gal
